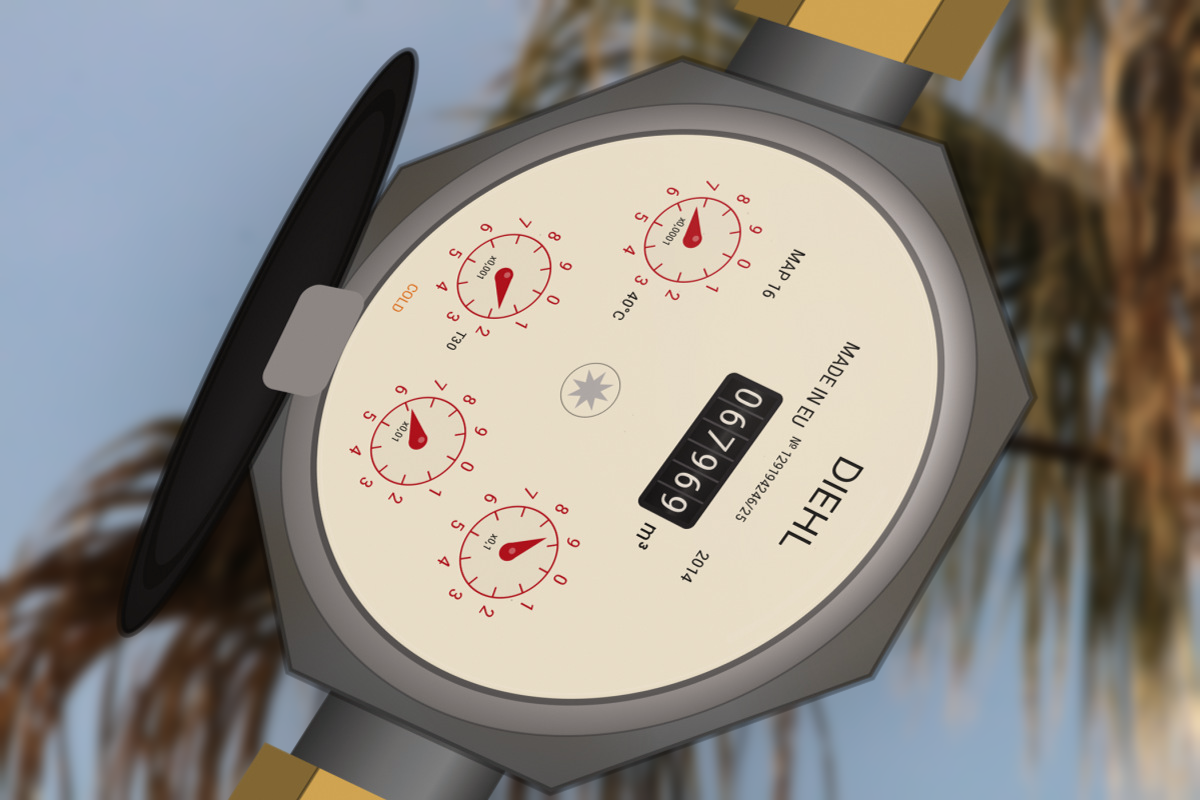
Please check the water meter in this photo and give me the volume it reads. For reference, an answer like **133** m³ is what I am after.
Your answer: **67969.8616** m³
